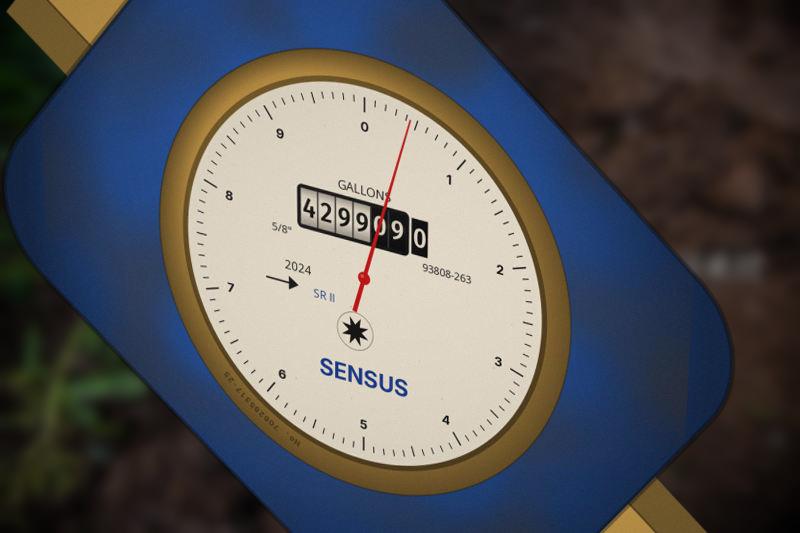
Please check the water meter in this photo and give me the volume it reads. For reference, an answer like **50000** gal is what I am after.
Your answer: **4299090.4** gal
